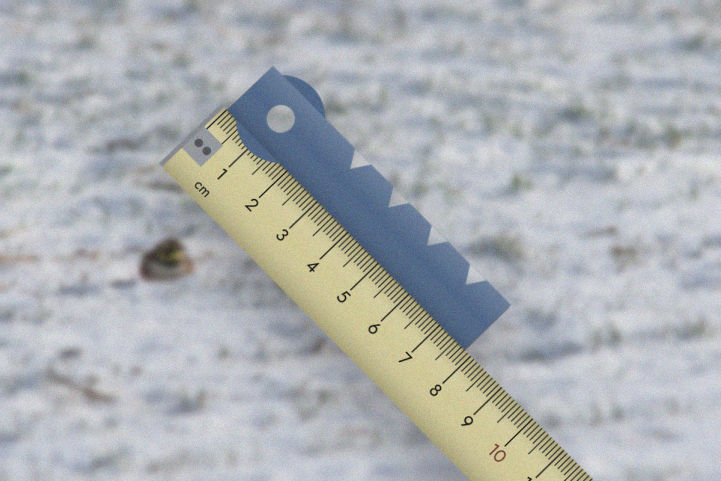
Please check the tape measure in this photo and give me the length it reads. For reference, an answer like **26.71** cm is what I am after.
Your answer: **7.8** cm
